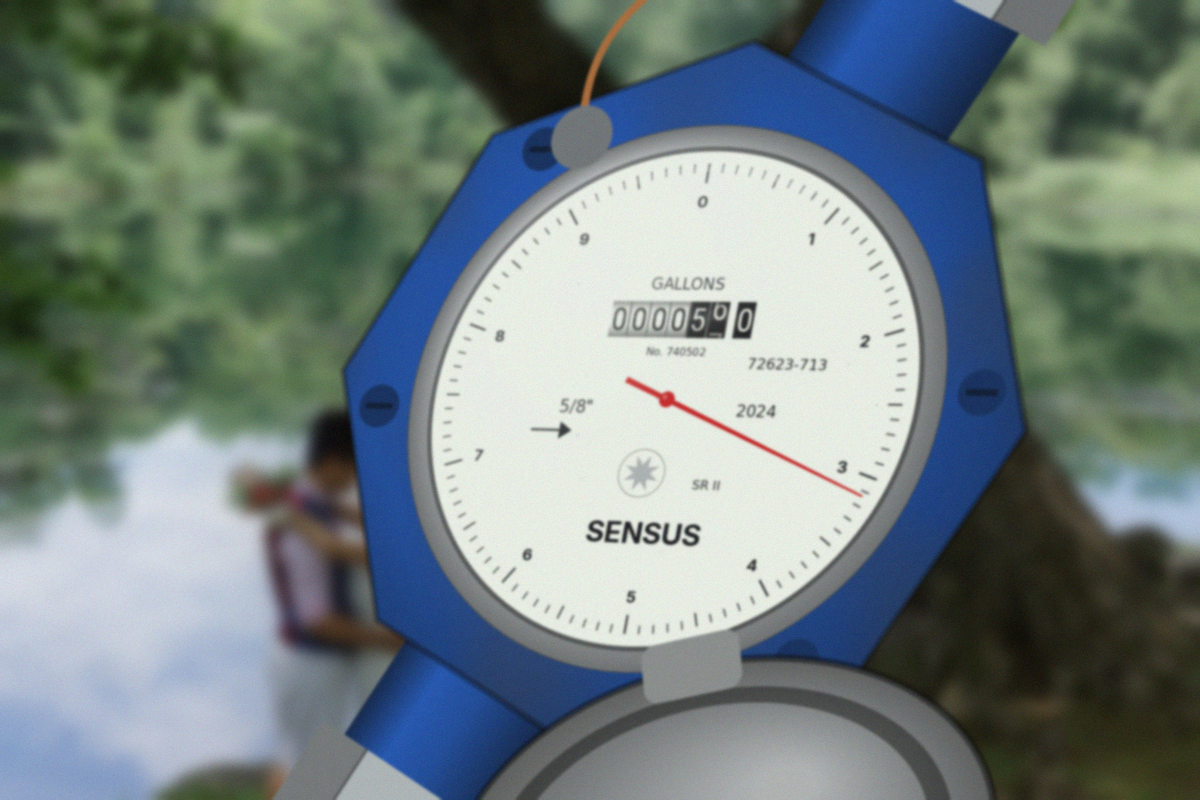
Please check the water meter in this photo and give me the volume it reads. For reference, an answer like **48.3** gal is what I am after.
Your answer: **563.1** gal
